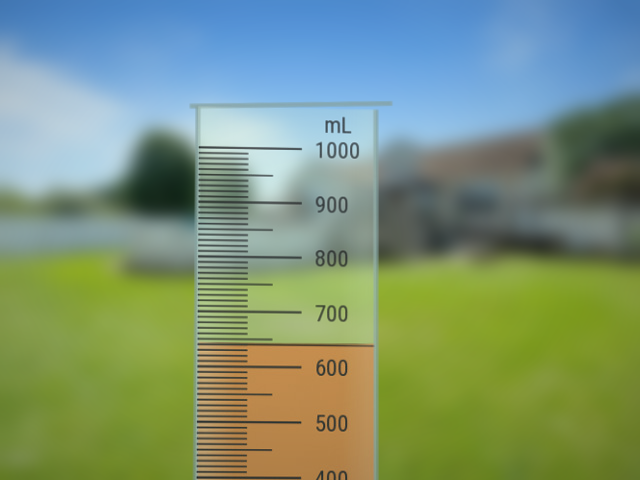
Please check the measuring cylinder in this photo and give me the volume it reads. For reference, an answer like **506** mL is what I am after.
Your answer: **640** mL
